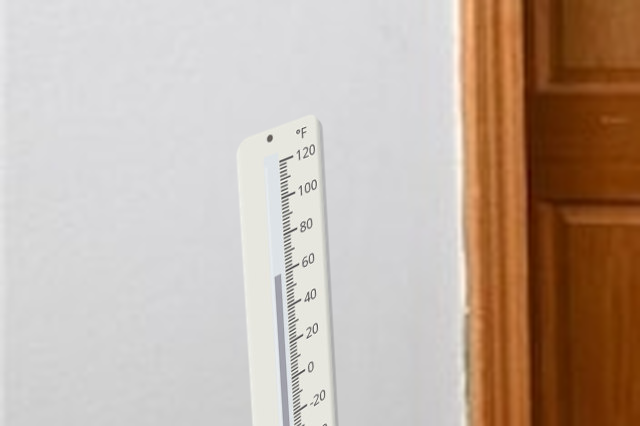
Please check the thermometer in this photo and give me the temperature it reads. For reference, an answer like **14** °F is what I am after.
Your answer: **60** °F
